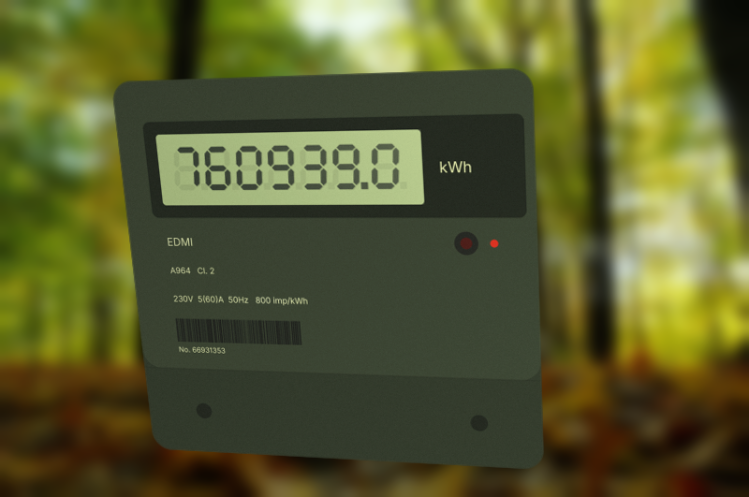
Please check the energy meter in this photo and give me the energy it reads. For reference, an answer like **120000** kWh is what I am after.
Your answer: **760939.0** kWh
